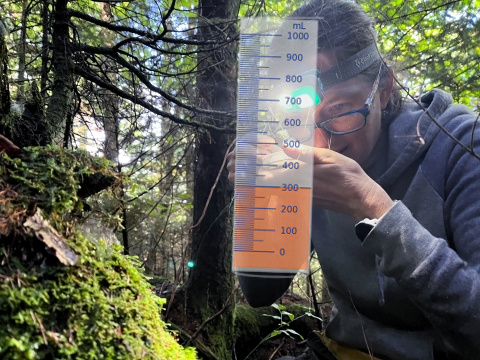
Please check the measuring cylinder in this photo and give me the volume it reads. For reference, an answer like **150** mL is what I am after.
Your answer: **300** mL
